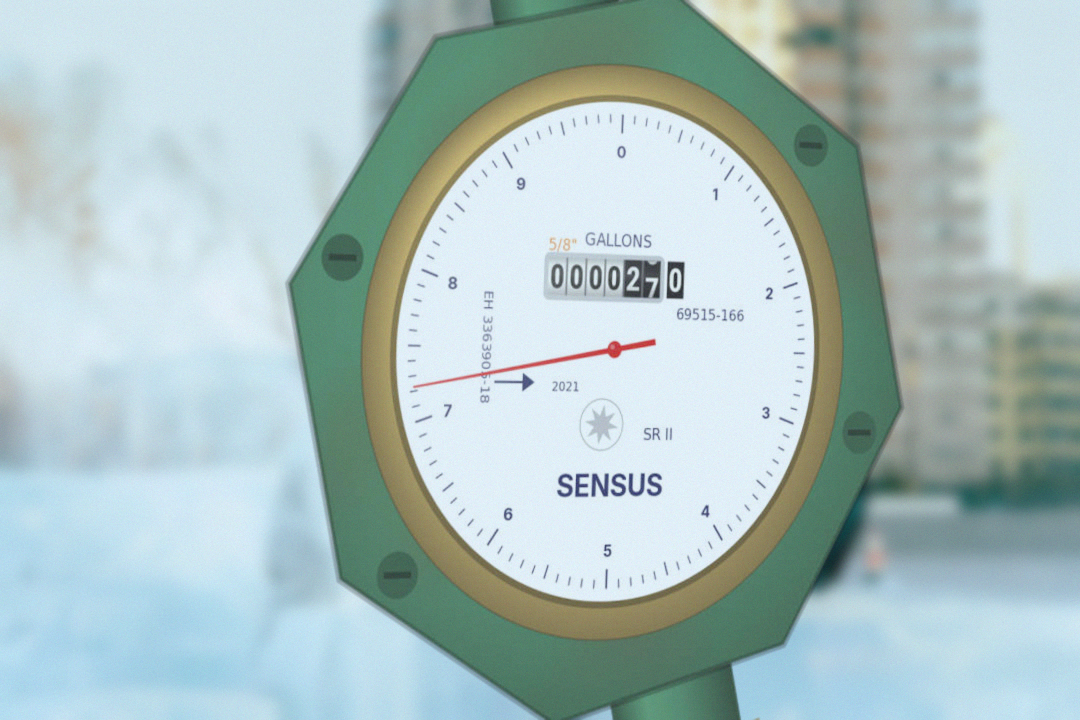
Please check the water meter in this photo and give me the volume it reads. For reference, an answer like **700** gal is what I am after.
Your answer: **267.2** gal
